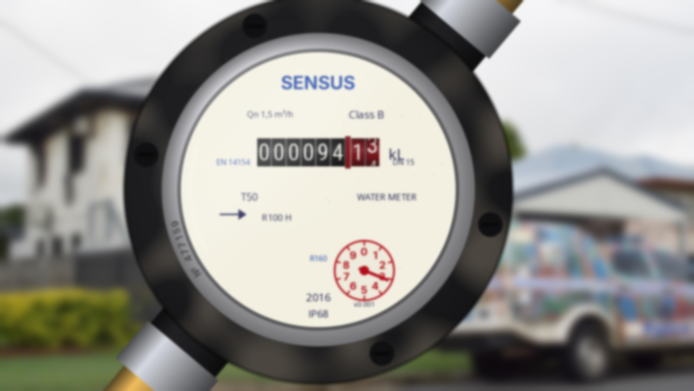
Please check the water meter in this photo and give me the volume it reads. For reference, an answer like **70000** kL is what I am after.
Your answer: **94.133** kL
